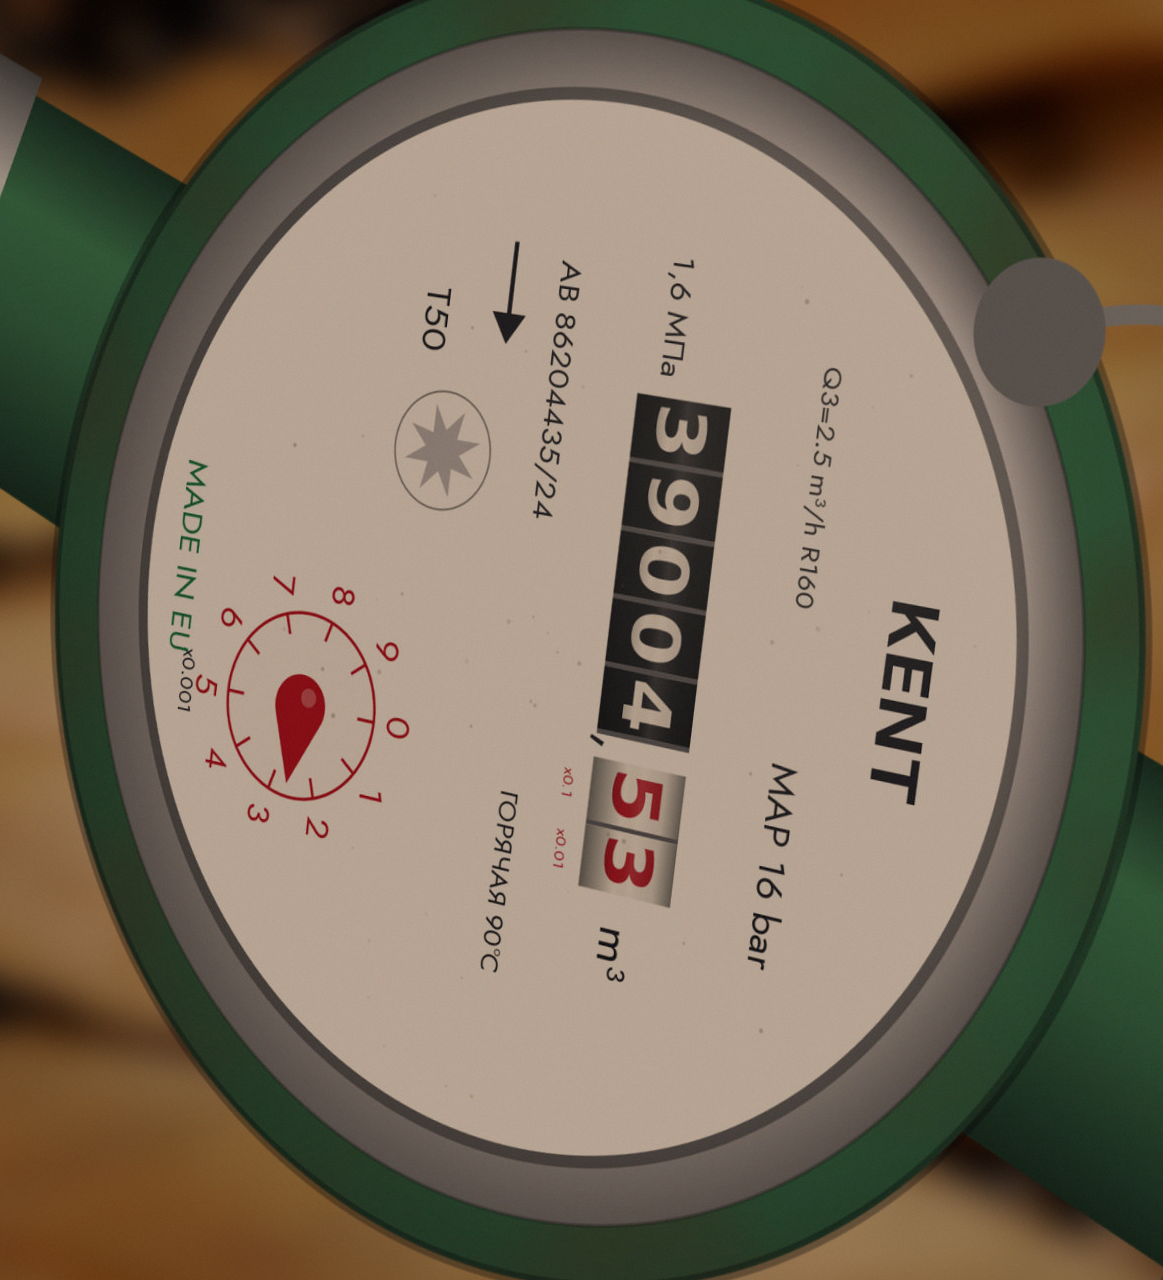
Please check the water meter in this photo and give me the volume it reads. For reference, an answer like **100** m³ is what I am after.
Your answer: **39004.532** m³
